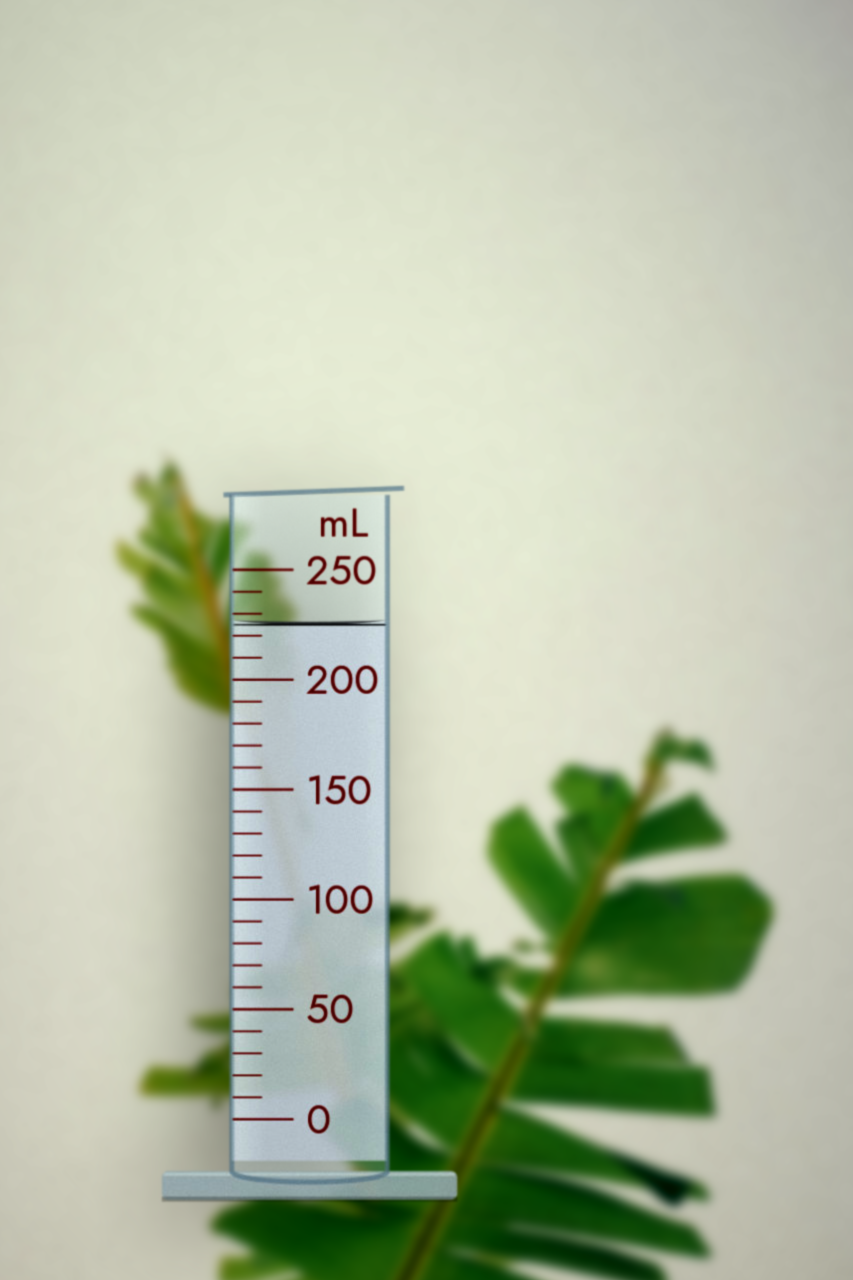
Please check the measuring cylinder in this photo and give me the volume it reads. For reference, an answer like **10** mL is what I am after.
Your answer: **225** mL
